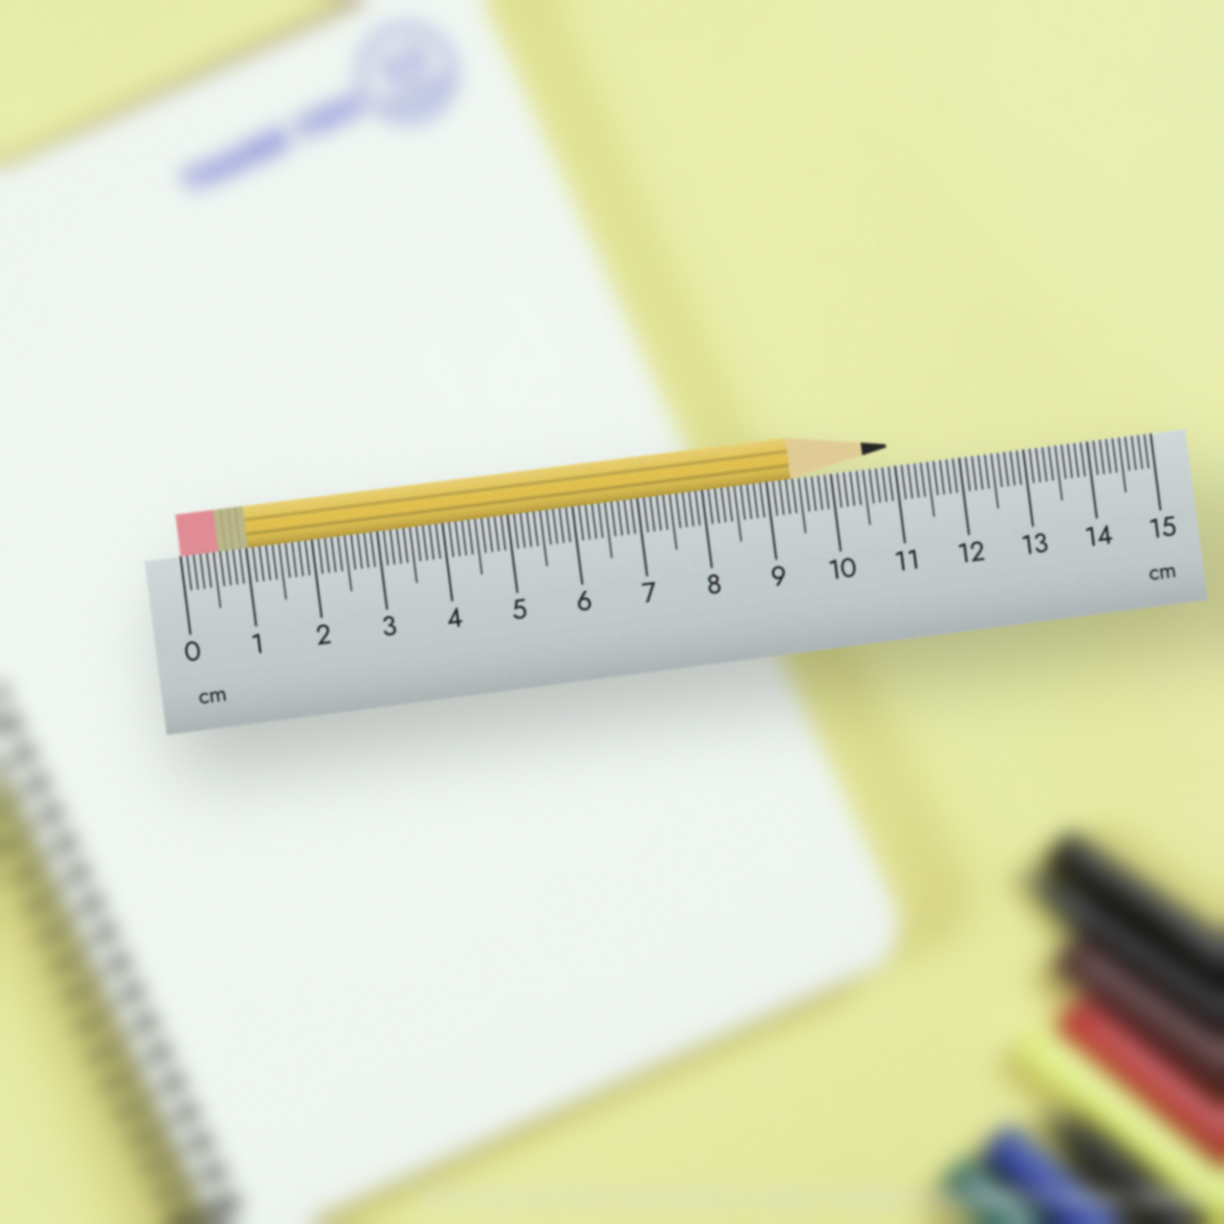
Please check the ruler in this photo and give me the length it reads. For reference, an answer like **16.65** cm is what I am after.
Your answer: **10.9** cm
